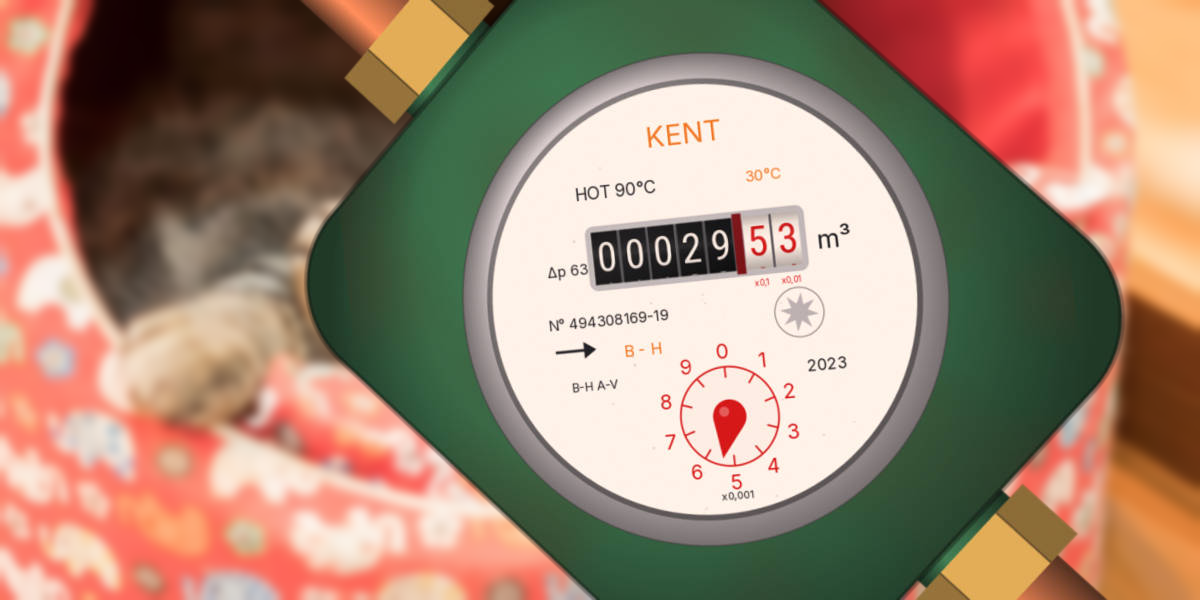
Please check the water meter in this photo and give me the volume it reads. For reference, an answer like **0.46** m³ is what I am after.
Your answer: **29.535** m³
